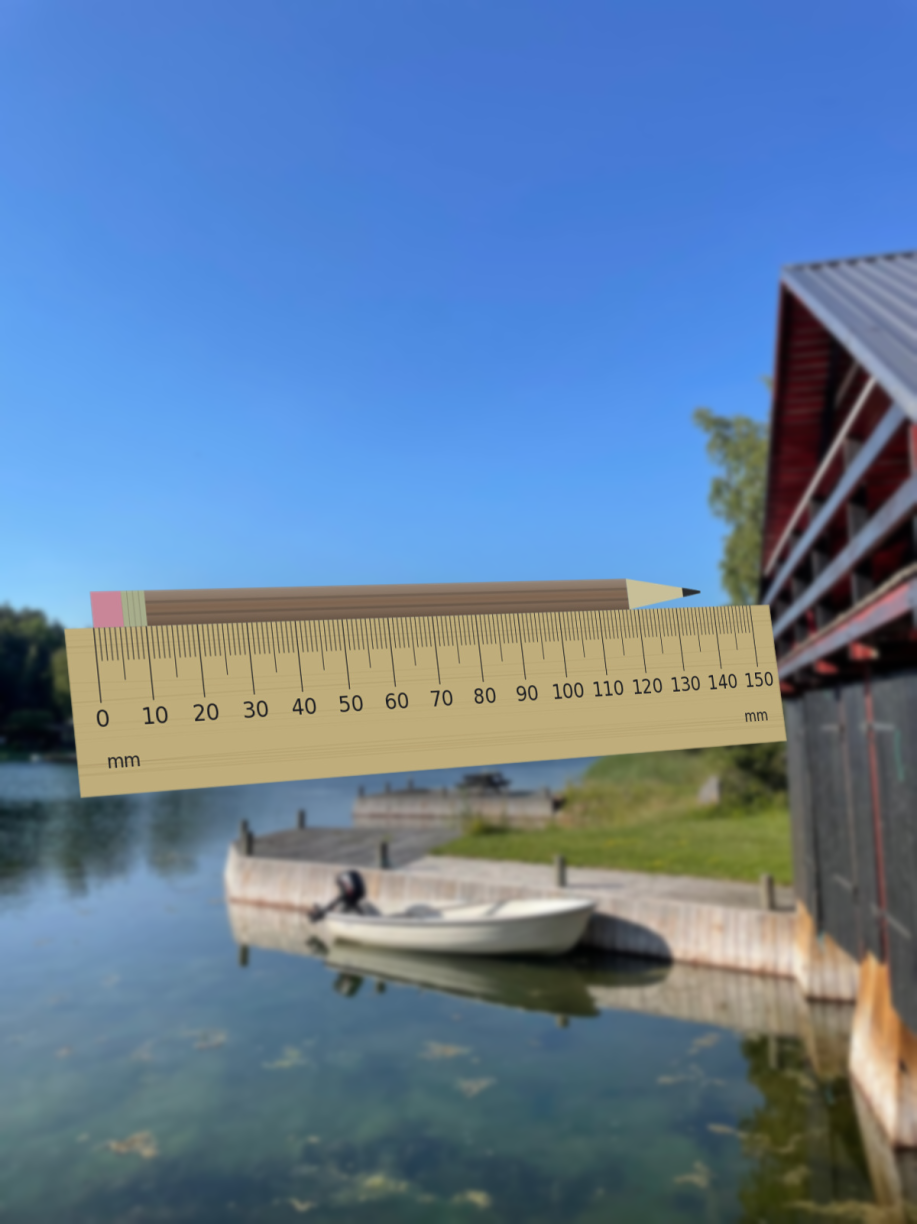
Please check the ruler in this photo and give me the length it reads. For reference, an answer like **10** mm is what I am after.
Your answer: **137** mm
